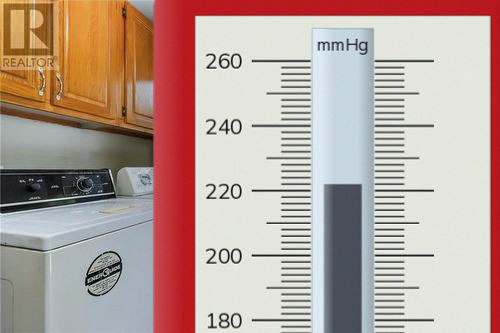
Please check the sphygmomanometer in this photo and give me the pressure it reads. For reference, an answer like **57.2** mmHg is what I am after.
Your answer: **222** mmHg
